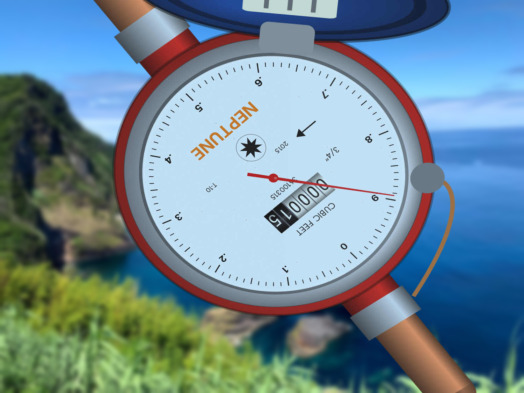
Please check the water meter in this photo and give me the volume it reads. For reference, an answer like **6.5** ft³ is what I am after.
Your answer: **14.89** ft³
